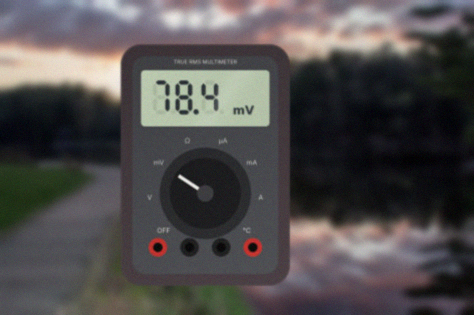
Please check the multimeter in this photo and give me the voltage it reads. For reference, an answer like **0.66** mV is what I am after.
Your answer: **78.4** mV
